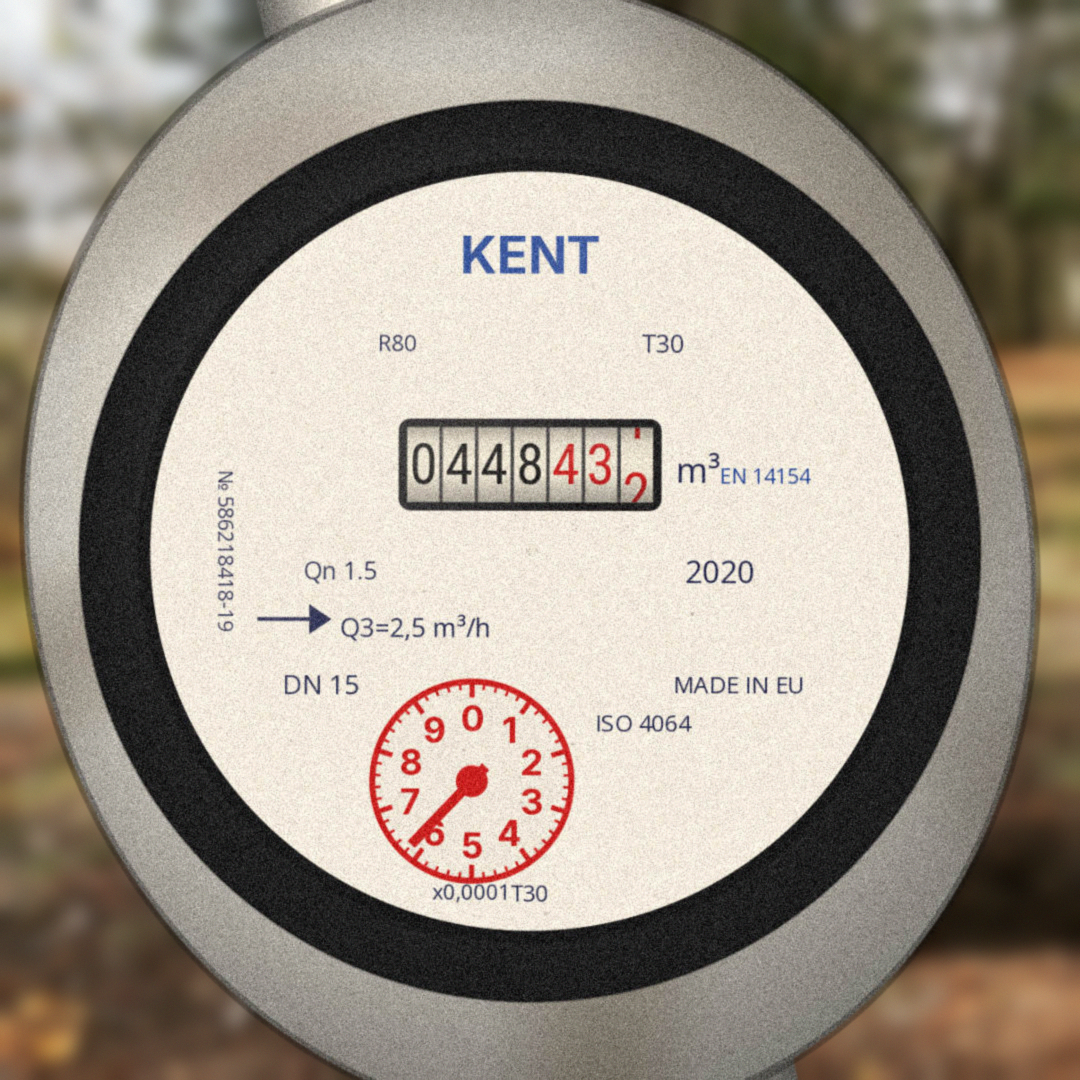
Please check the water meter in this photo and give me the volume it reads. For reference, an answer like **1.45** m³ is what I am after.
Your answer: **448.4316** m³
